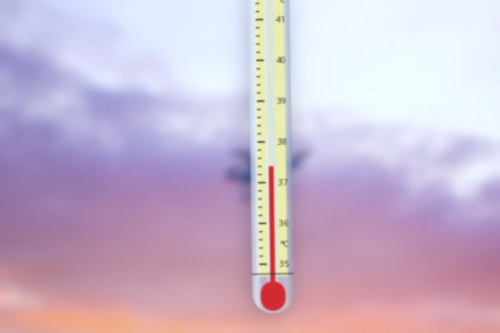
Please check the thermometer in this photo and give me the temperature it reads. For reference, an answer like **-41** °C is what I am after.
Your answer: **37.4** °C
